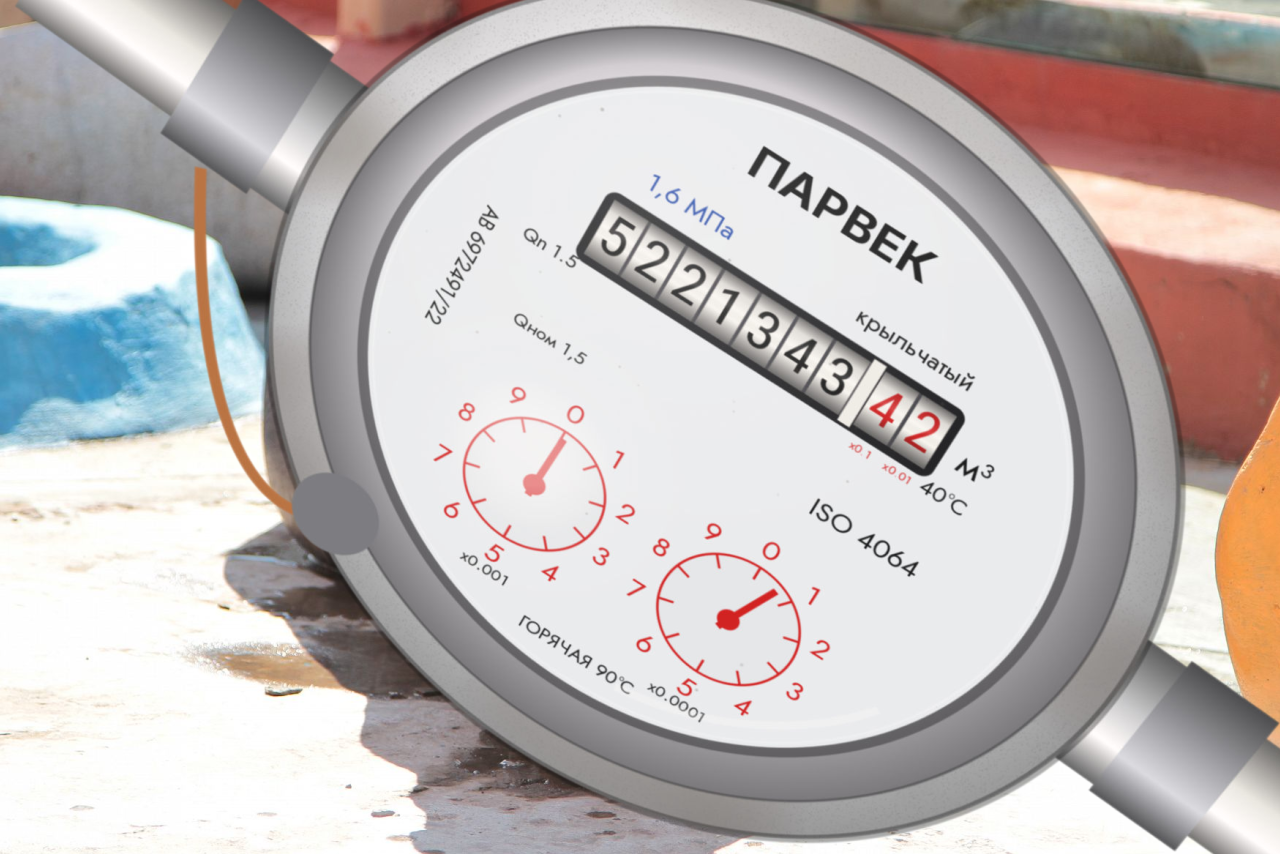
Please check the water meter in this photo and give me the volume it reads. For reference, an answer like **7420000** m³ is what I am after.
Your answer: **5221343.4200** m³
